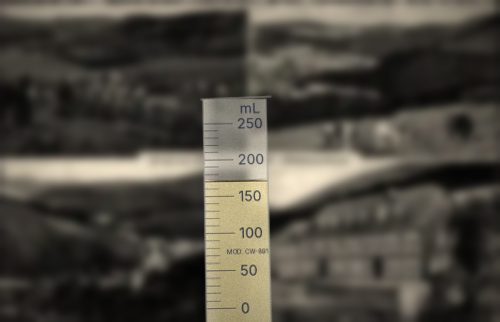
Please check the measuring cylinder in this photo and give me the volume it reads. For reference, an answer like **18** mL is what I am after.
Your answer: **170** mL
